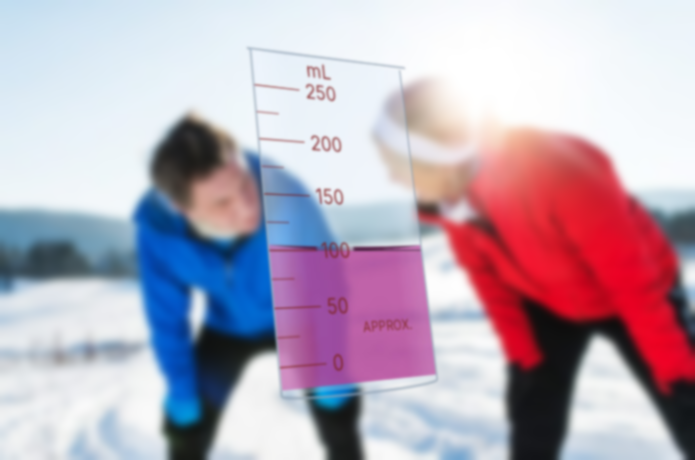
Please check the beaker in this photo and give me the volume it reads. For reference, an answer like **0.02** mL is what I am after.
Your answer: **100** mL
